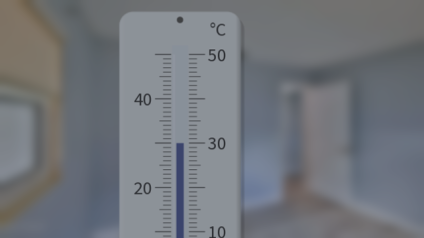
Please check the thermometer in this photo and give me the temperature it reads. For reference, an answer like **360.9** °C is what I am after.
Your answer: **30** °C
